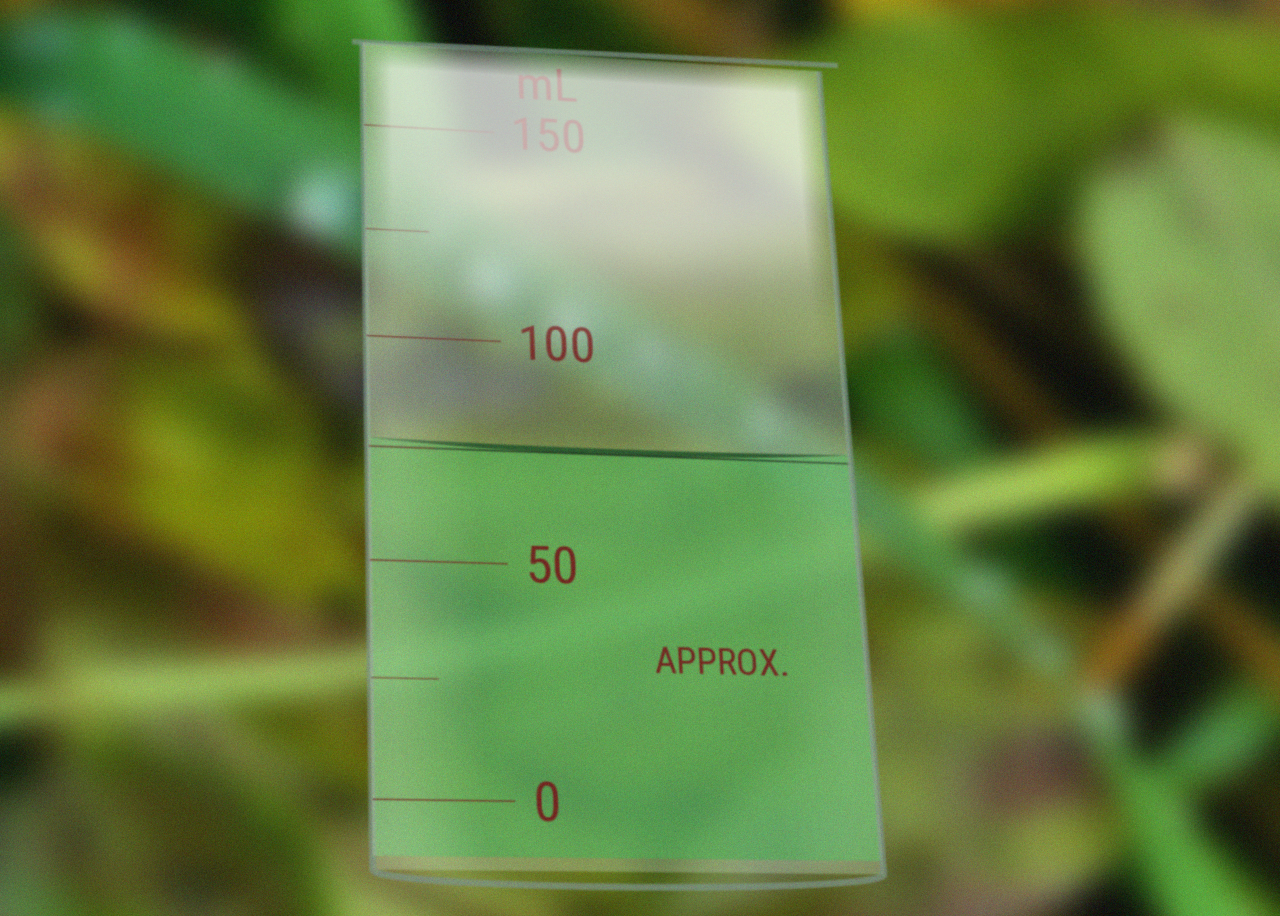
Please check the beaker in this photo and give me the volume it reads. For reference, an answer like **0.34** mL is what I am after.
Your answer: **75** mL
